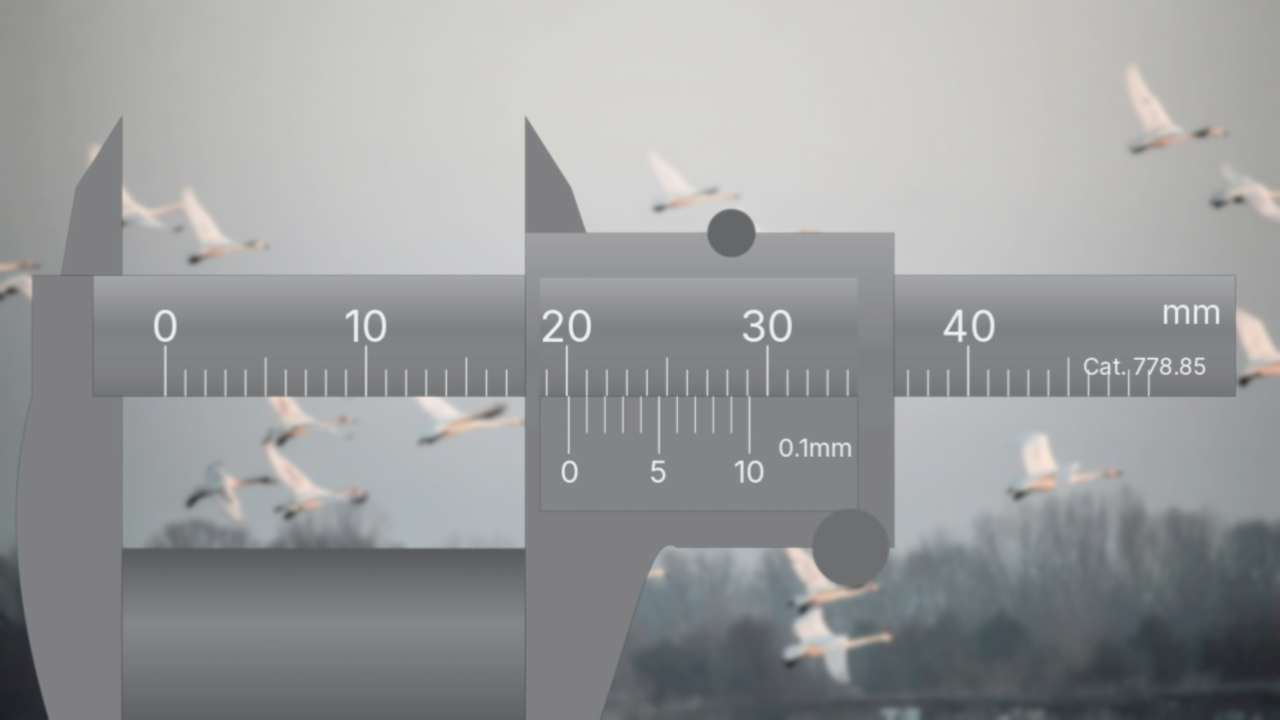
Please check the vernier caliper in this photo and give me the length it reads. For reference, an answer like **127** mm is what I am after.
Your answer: **20.1** mm
